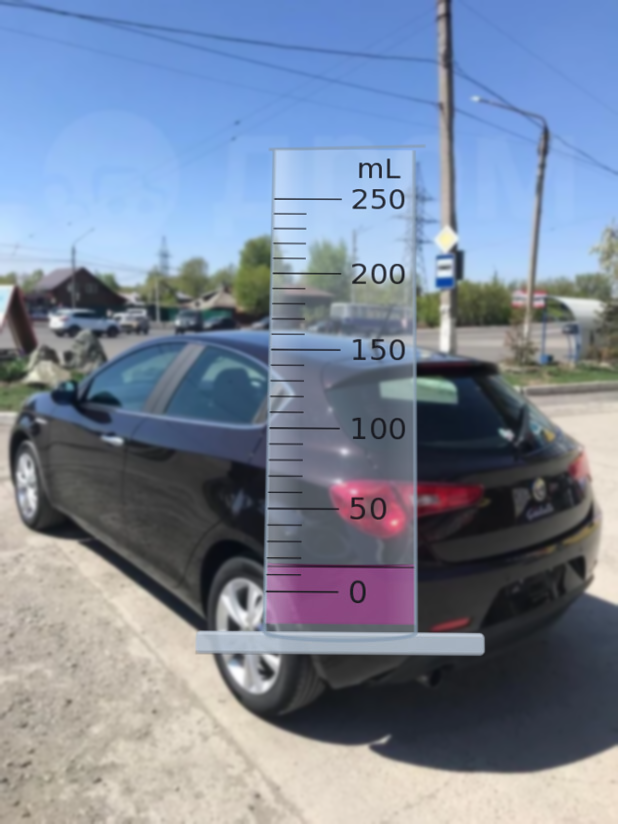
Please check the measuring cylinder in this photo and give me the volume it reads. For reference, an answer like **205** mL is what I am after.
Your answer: **15** mL
